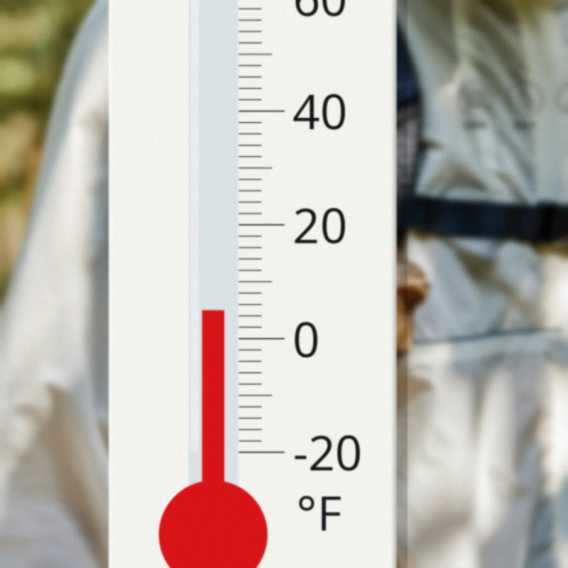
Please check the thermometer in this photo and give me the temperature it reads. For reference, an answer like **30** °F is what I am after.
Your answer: **5** °F
